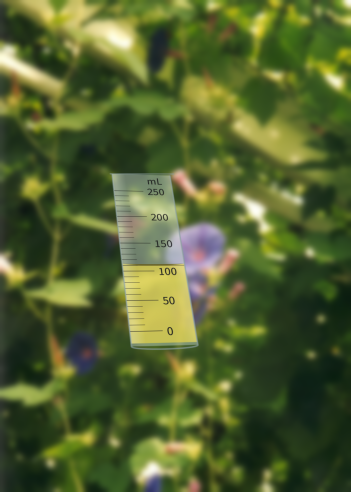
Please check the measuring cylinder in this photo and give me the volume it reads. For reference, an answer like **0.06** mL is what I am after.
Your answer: **110** mL
